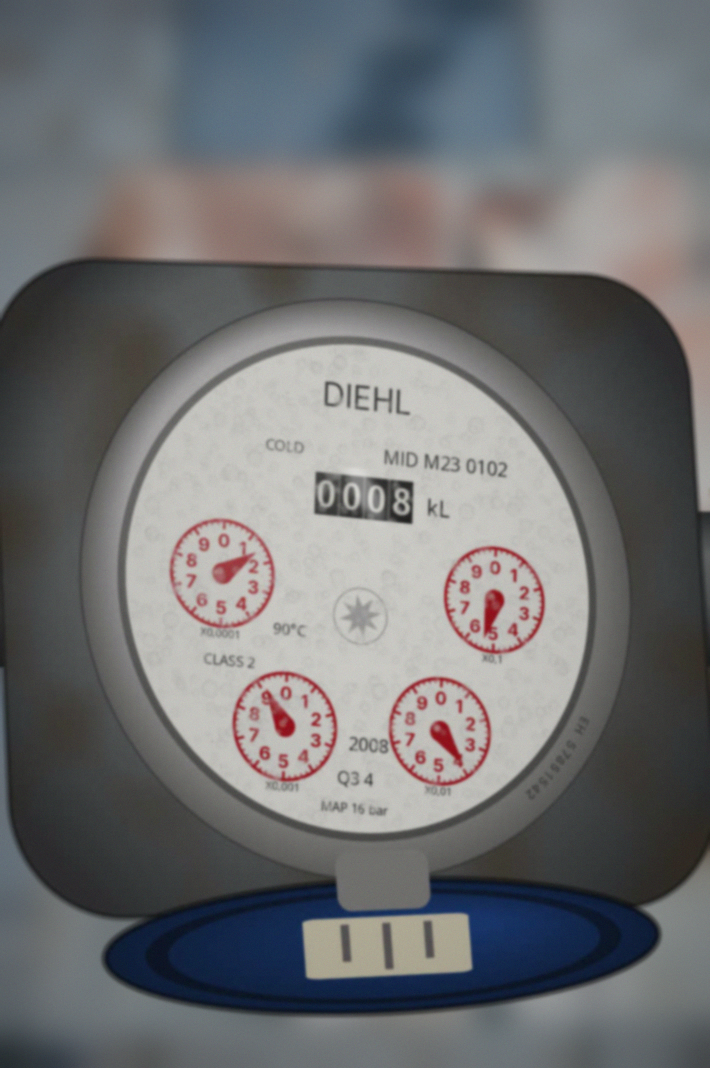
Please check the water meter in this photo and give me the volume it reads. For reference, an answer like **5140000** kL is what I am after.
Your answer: **8.5391** kL
